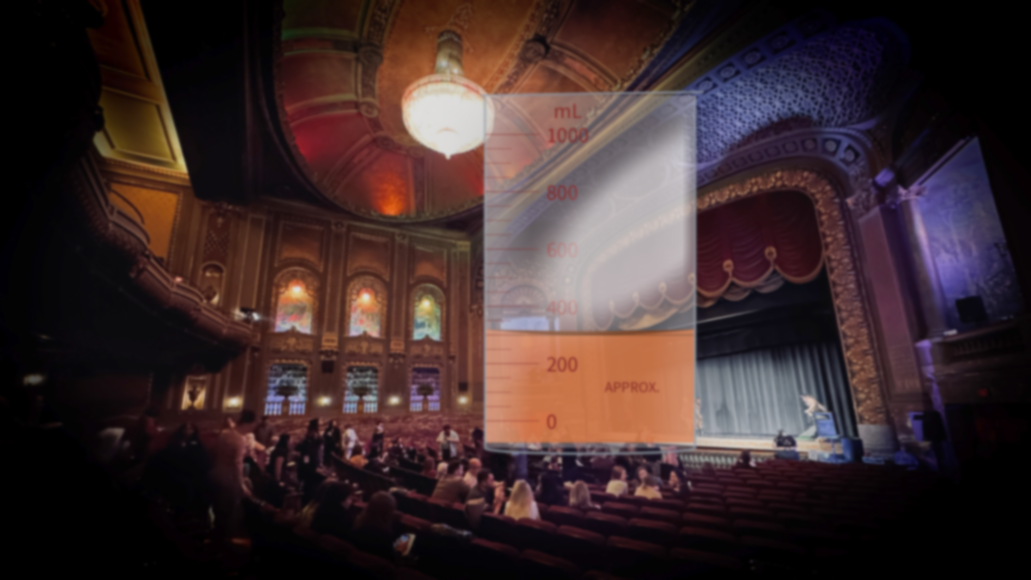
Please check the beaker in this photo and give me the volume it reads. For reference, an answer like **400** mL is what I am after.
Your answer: **300** mL
